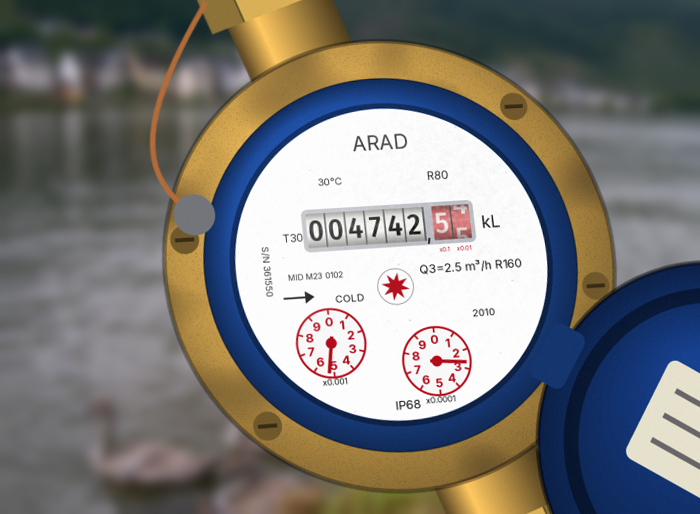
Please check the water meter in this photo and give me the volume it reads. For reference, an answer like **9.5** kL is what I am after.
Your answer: **4742.5452** kL
